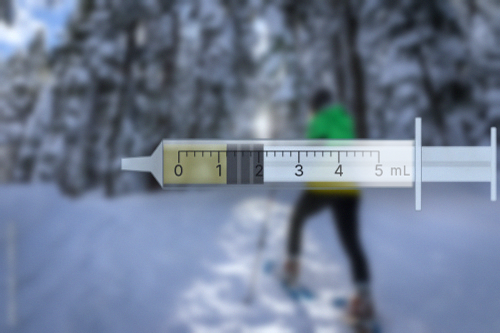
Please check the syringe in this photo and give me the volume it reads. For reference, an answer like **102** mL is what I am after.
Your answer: **1.2** mL
